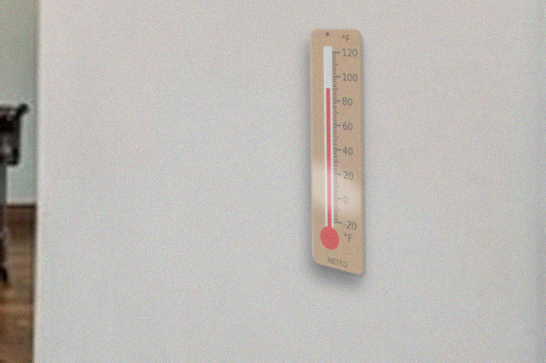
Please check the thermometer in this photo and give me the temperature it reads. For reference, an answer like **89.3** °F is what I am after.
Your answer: **90** °F
